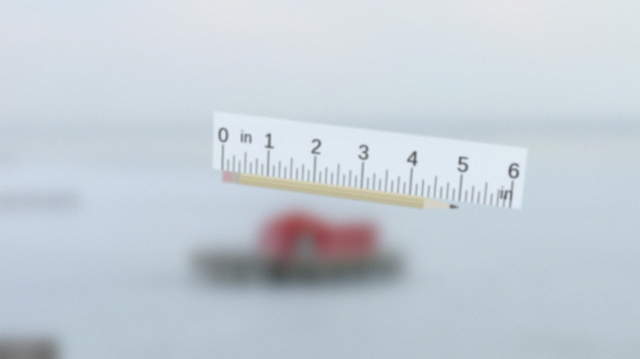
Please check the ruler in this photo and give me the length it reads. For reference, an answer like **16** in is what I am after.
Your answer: **5** in
